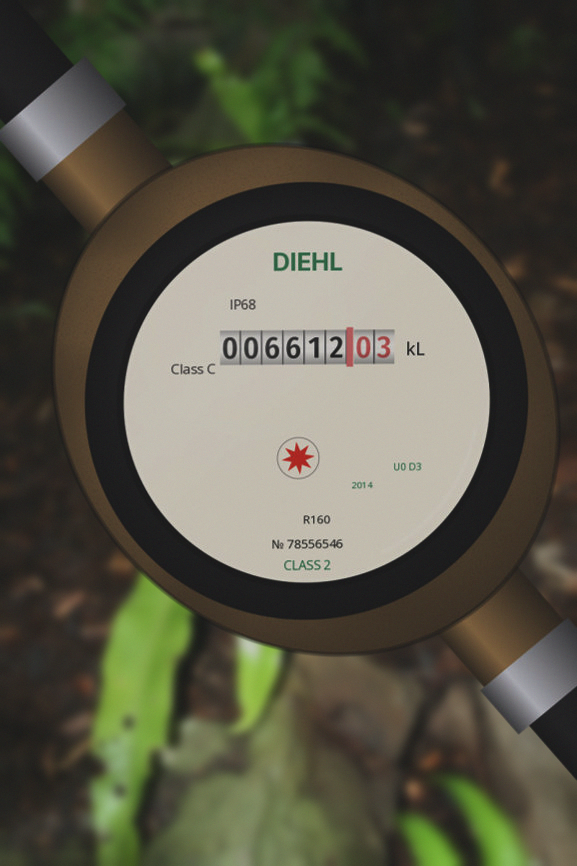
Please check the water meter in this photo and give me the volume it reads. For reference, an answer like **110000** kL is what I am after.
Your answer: **6612.03** kL
